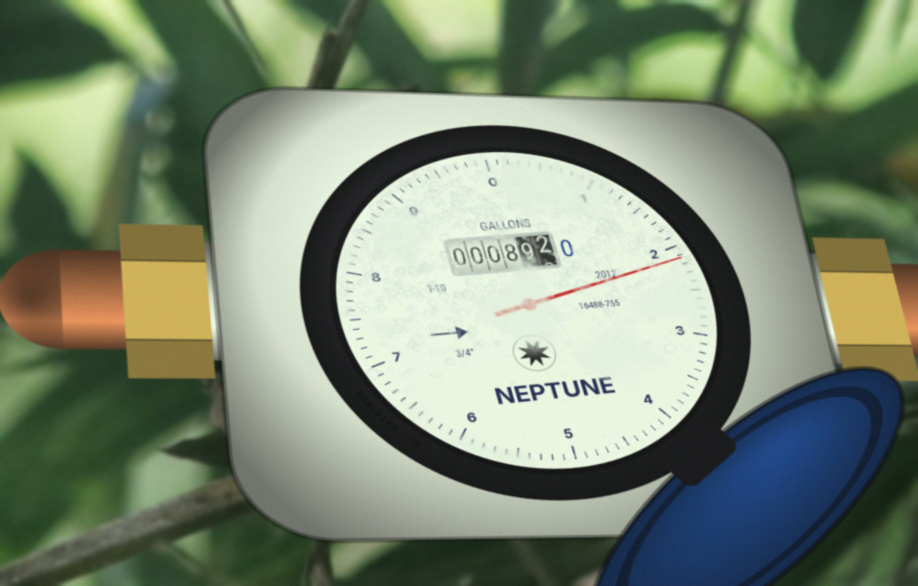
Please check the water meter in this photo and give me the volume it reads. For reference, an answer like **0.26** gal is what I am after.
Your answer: **8922.1** gal
